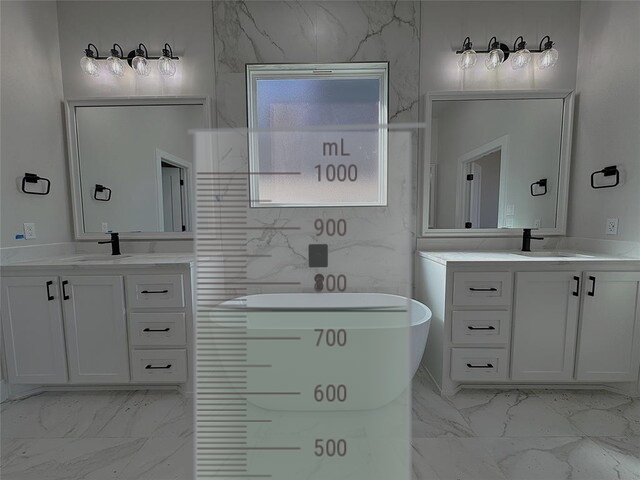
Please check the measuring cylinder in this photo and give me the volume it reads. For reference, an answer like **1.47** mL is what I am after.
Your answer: **750** mL
